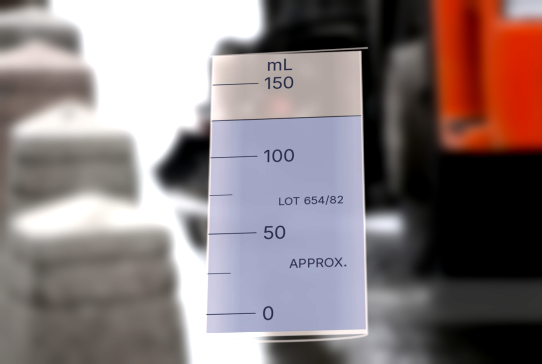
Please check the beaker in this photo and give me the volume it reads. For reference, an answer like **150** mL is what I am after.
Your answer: **125** mL
